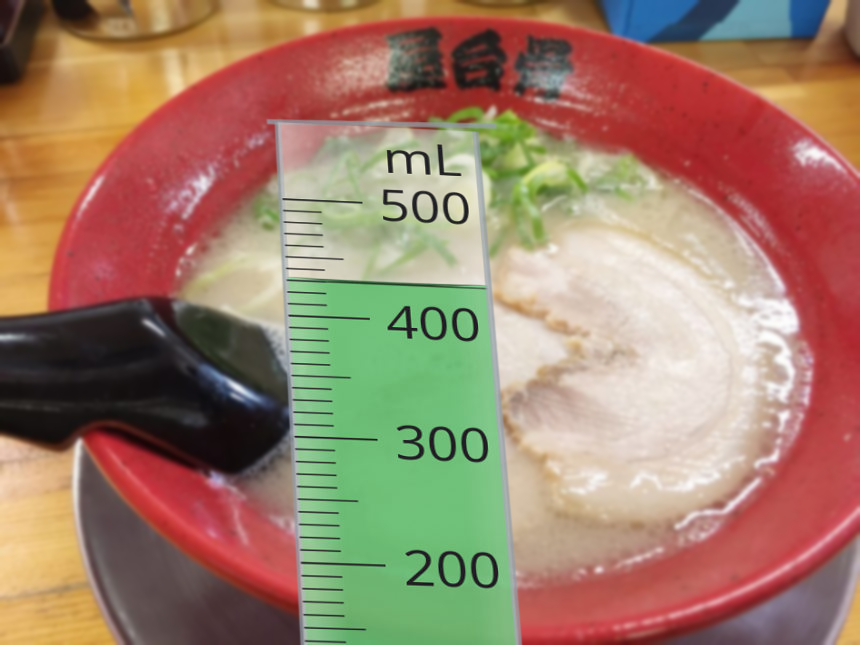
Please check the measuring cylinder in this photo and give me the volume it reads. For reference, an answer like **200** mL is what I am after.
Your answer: **430** mL
